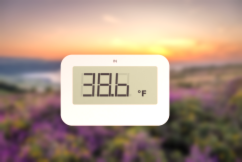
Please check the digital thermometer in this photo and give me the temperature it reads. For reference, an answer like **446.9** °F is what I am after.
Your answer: **38.6** °F
